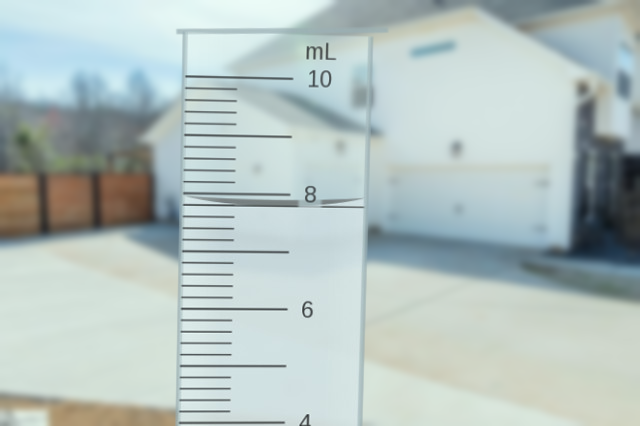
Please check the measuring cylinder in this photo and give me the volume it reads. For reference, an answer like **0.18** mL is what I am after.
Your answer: **7.8** mL
